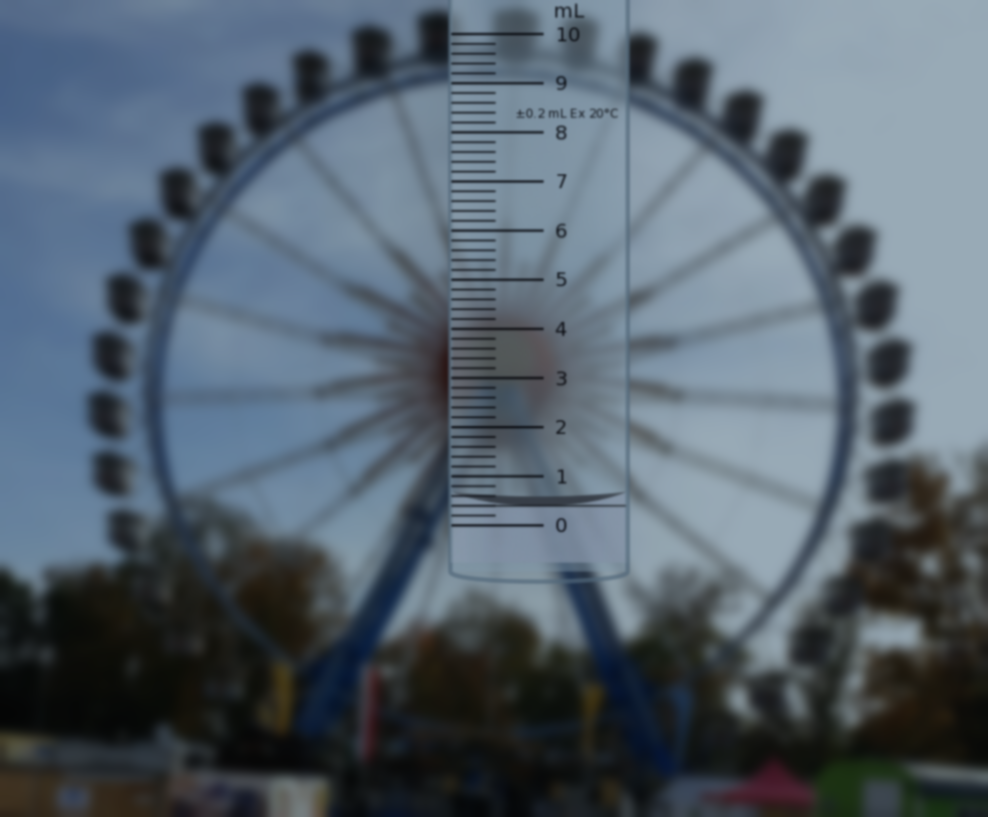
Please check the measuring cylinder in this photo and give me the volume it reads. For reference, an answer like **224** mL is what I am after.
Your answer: **0.4** mL
